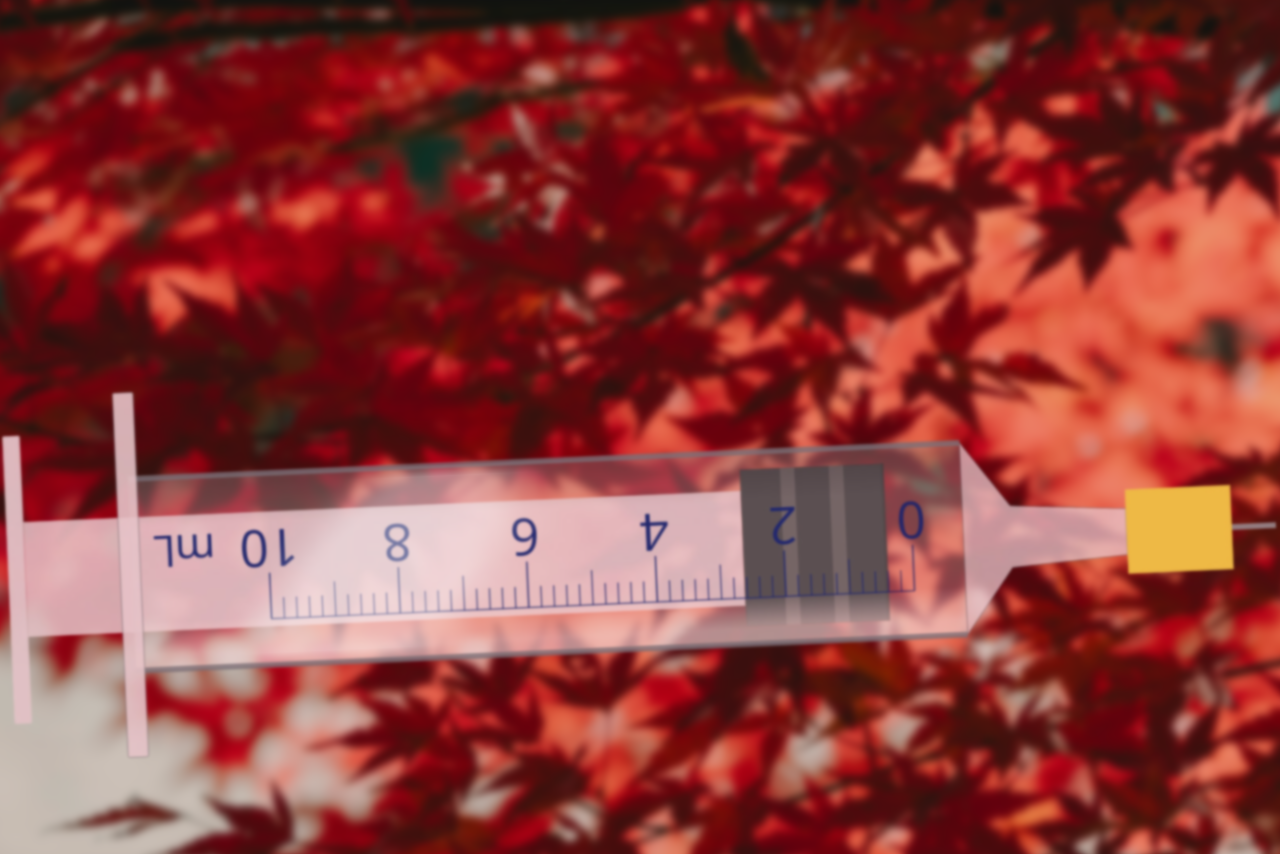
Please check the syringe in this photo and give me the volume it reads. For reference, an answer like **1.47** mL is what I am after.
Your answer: **0.4** mL
